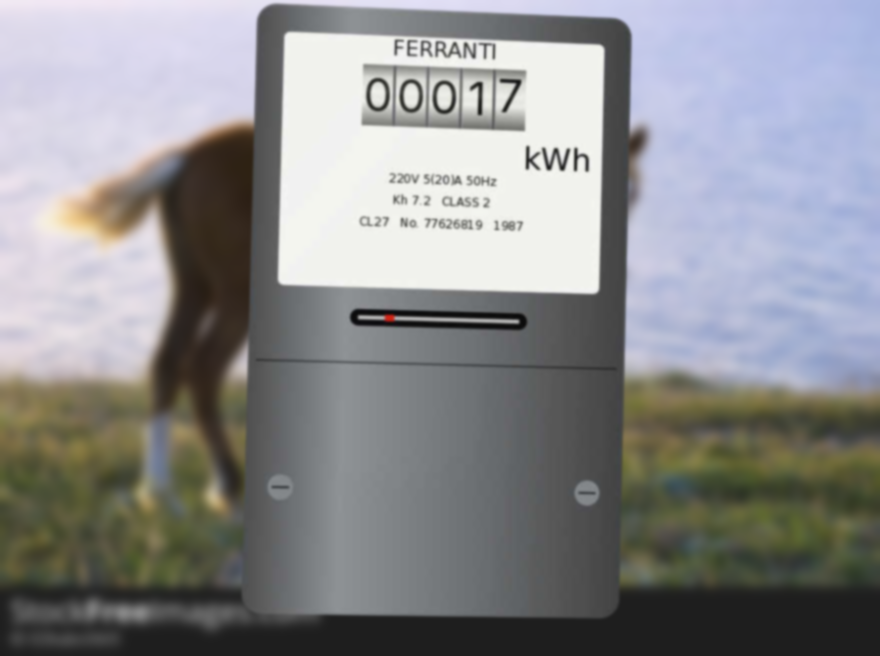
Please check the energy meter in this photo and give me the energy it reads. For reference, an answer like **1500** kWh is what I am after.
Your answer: **17** kWh
